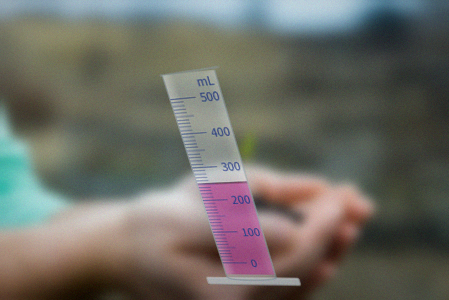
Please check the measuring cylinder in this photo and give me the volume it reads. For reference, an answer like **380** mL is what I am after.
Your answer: **250** mL
